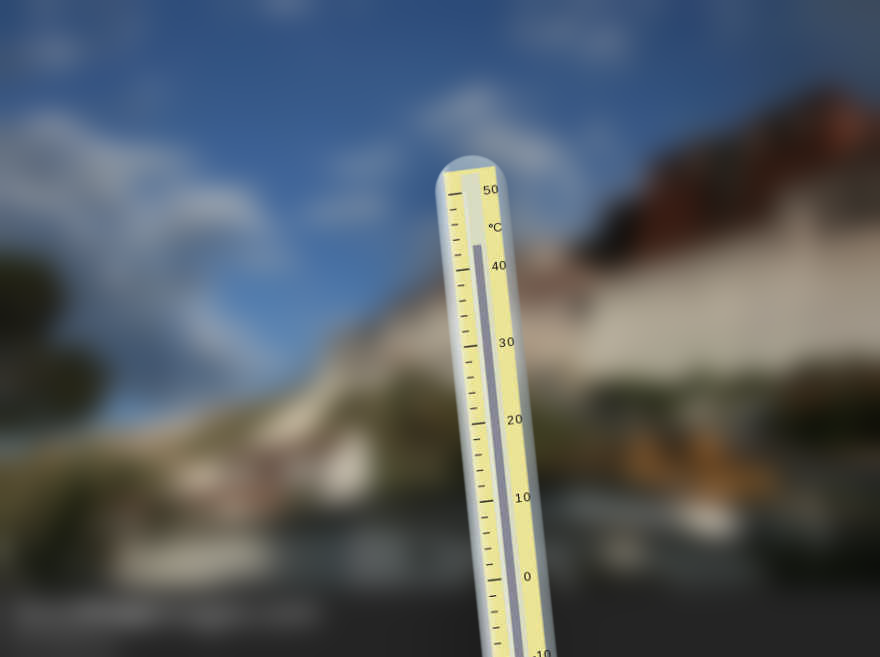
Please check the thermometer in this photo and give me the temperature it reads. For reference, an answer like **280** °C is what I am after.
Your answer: **43** °C
